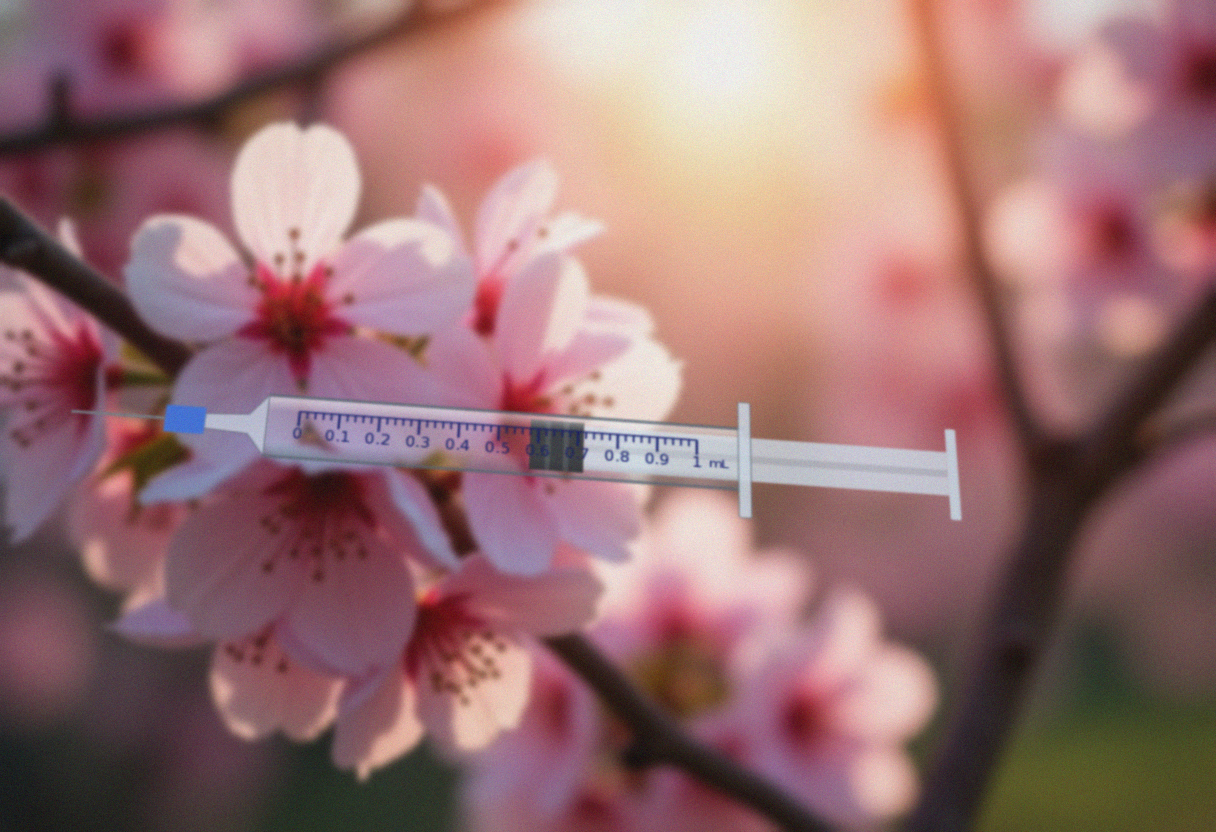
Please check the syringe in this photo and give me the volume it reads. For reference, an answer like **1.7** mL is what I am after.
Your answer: **0.58** mL
